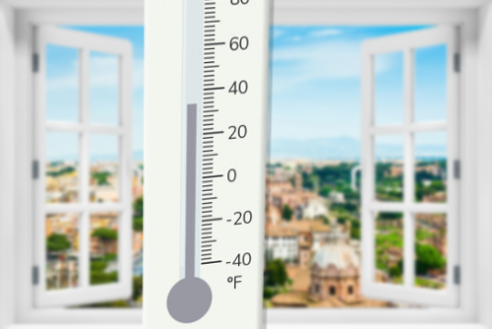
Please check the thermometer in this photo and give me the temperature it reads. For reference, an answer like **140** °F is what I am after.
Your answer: **34** °F
